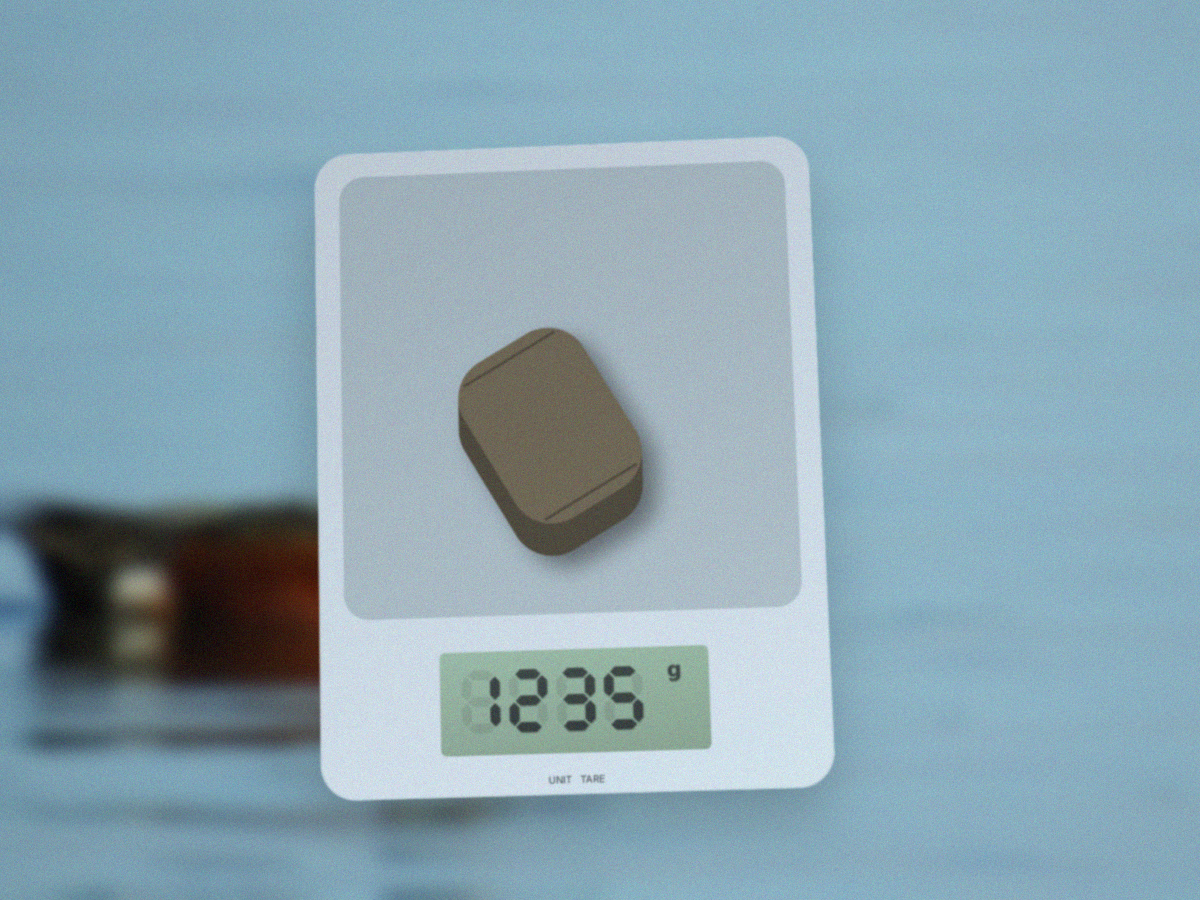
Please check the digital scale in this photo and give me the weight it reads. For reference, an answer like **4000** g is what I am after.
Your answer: **1235** g
